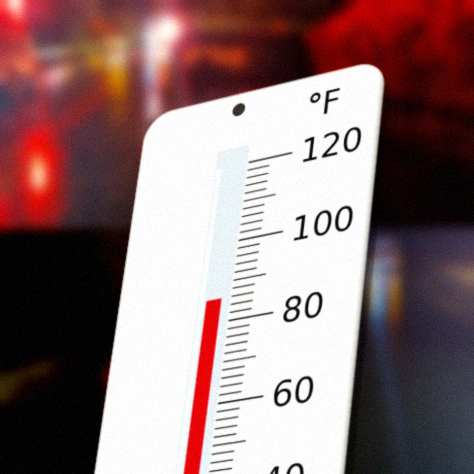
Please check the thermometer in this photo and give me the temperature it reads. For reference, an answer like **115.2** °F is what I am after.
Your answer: **86** °F
